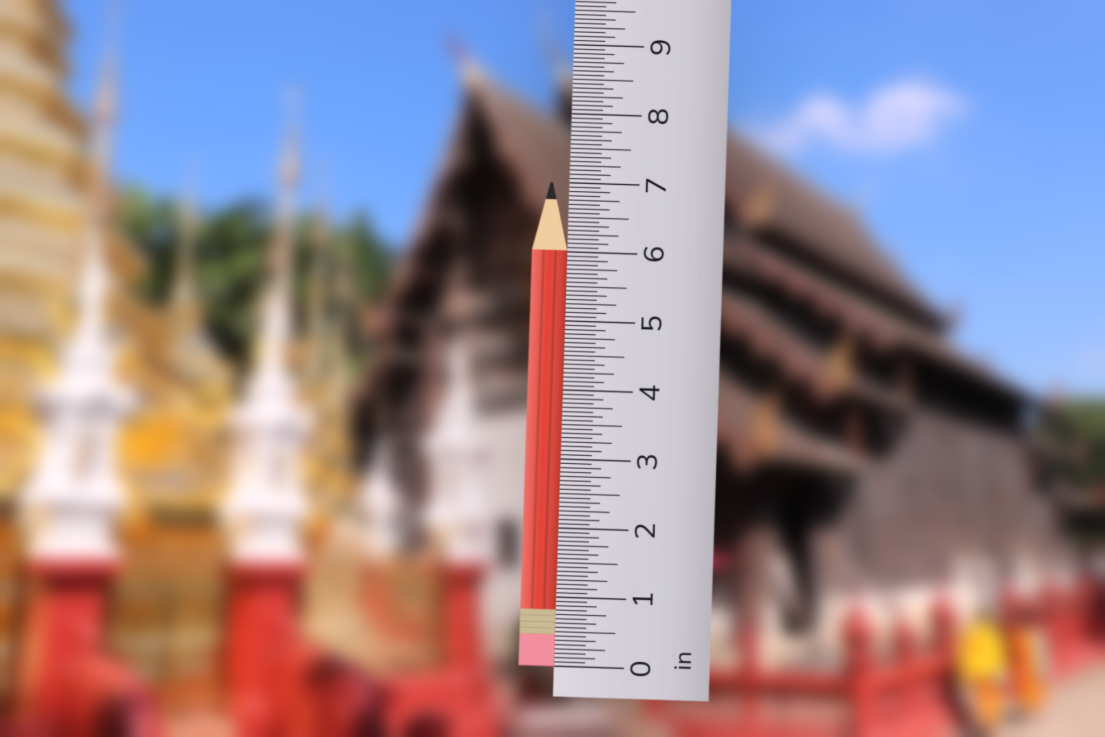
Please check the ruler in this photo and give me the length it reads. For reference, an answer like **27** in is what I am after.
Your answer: **7** in
